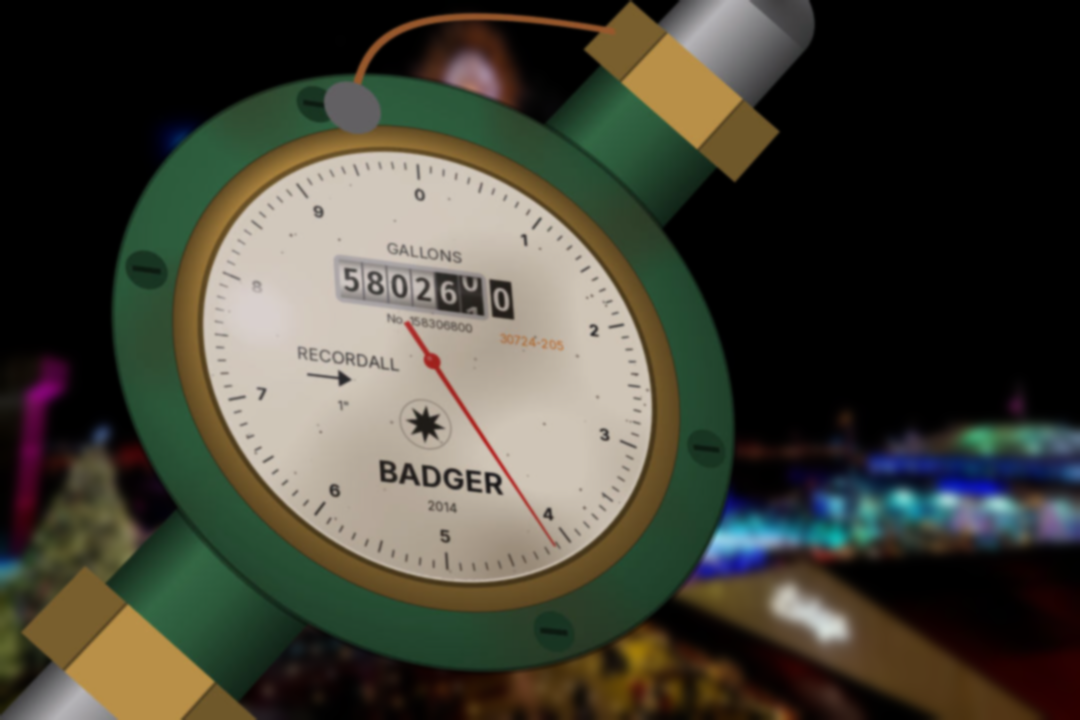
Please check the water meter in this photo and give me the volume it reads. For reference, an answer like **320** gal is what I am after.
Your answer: **5802604.1** gal
